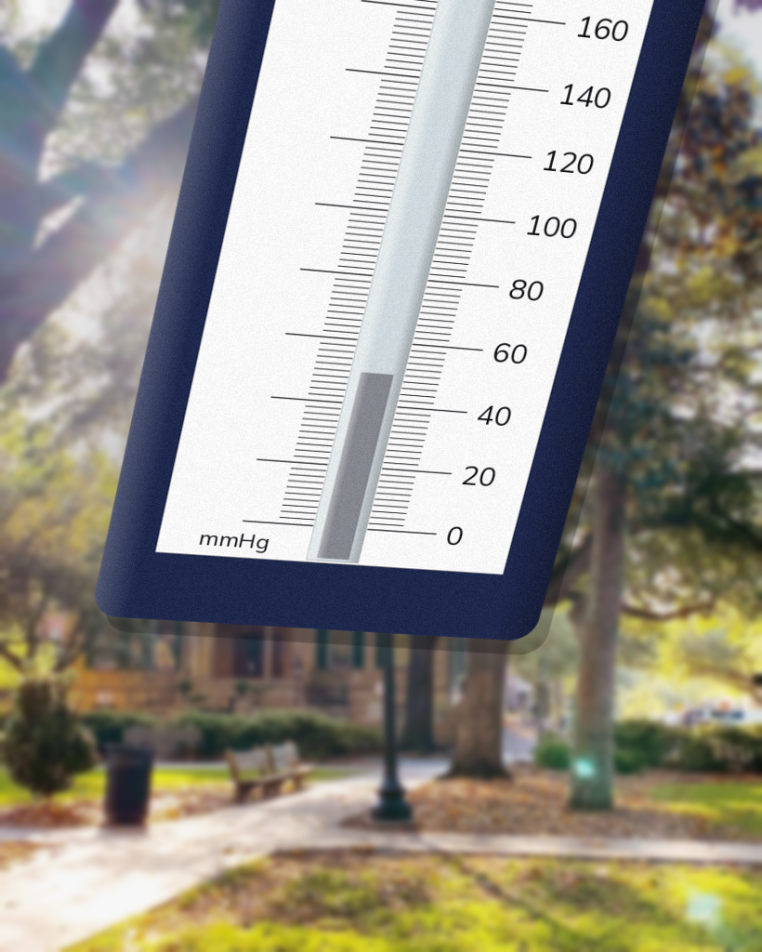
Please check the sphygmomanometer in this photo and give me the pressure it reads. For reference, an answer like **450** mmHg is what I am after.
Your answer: **50** mmHg
